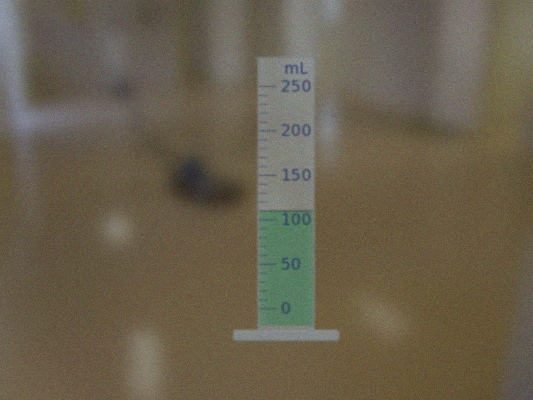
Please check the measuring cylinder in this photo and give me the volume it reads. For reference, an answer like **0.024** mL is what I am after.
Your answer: **110** mL
